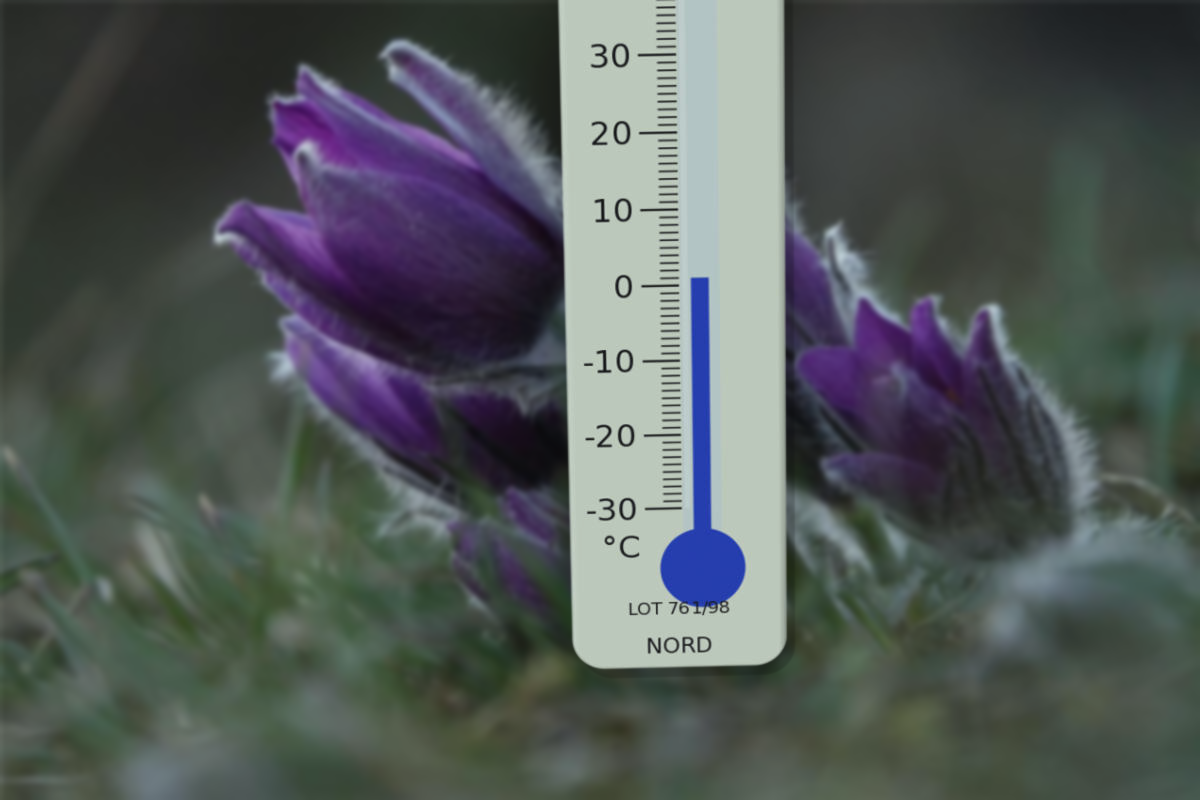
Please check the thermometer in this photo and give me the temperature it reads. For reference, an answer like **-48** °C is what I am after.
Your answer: **1** °C
